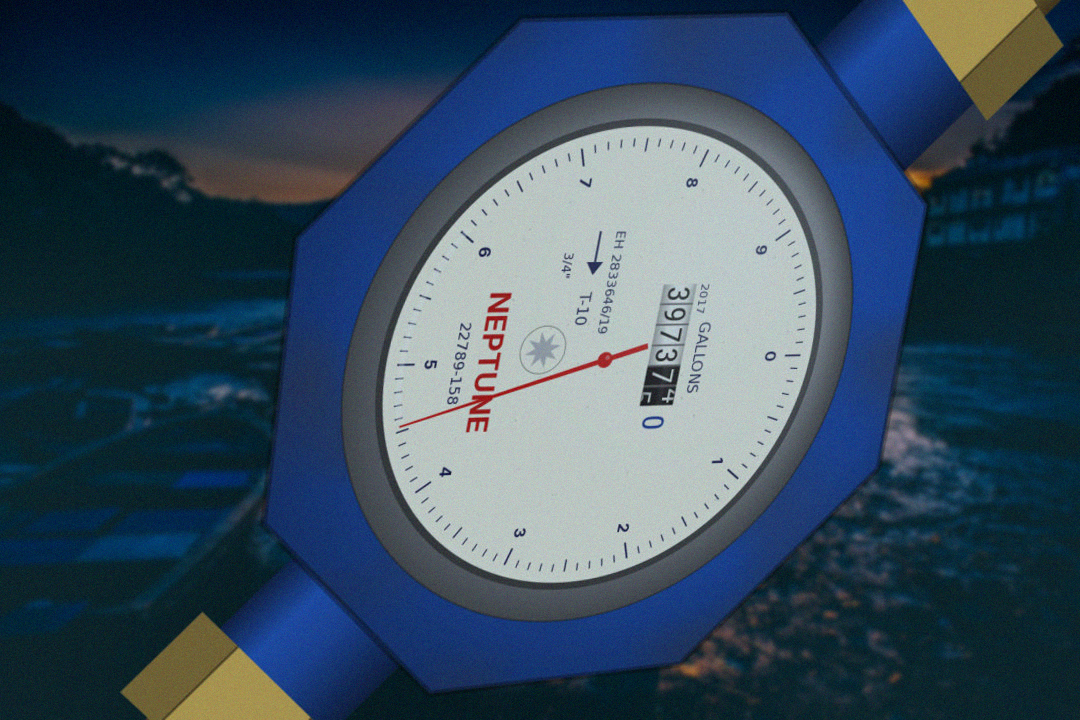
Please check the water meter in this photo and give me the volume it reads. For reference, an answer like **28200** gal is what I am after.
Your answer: **3973744.5** gal
